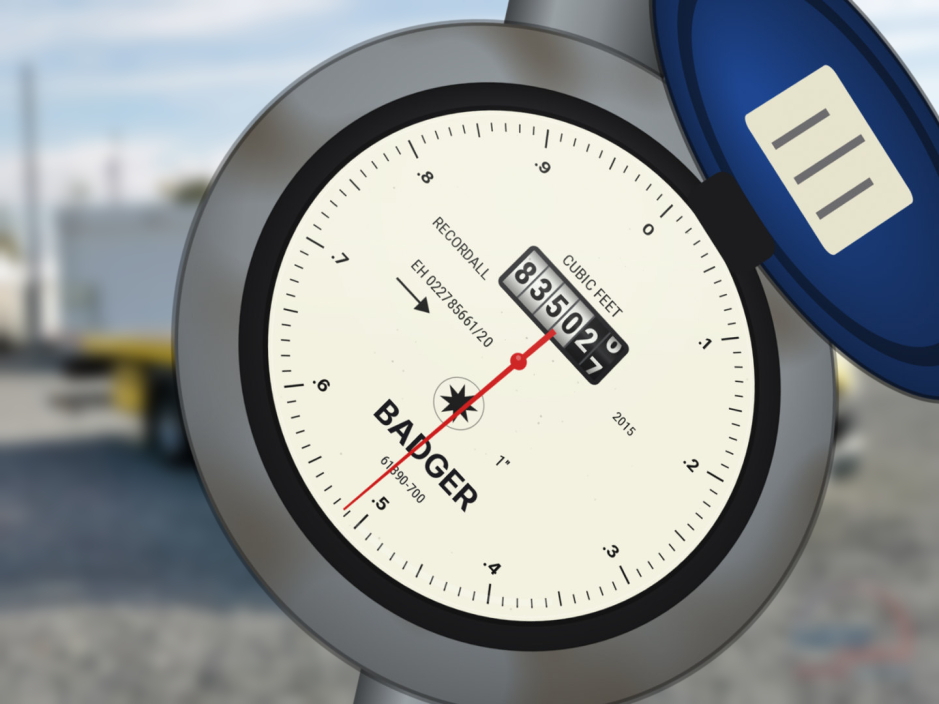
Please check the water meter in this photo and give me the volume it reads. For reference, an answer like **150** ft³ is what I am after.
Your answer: **835026.51** ft³
